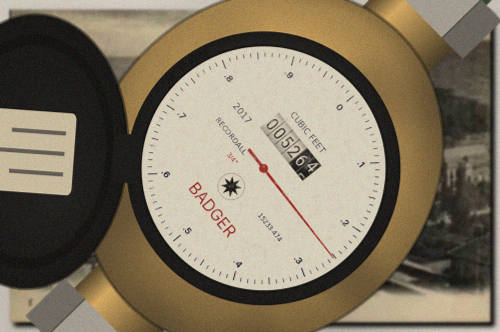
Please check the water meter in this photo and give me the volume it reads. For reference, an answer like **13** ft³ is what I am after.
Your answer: **5264.25** ft³
